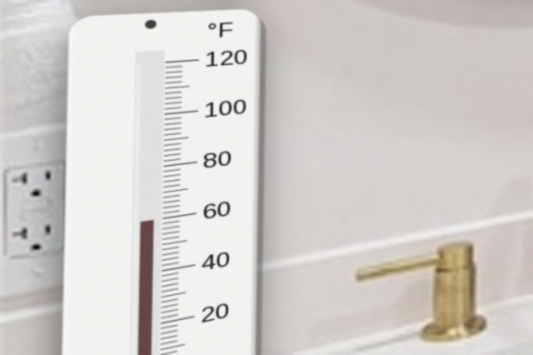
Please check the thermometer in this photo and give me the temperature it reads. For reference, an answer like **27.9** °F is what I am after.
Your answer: **60** °F
